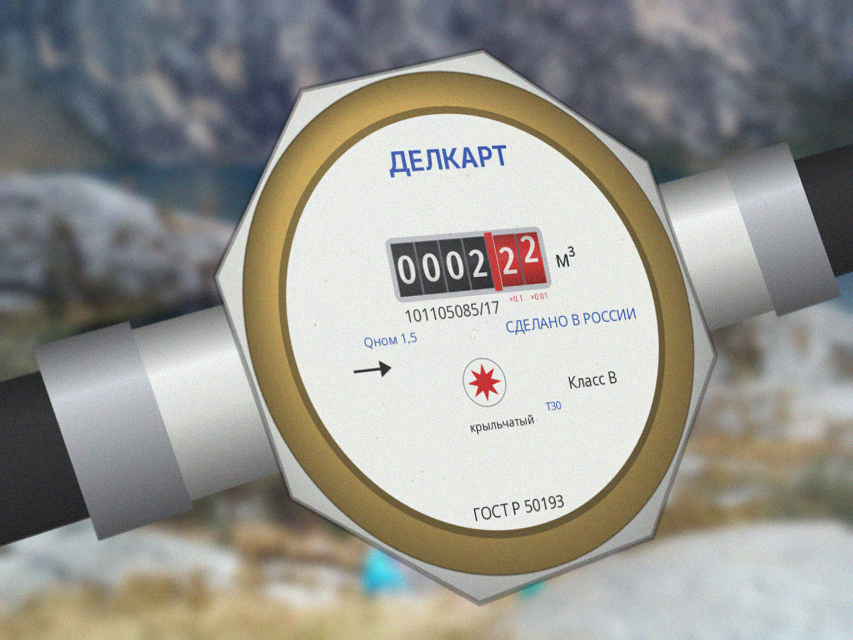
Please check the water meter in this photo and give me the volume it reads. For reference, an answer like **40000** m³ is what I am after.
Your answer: **2.22** m³
